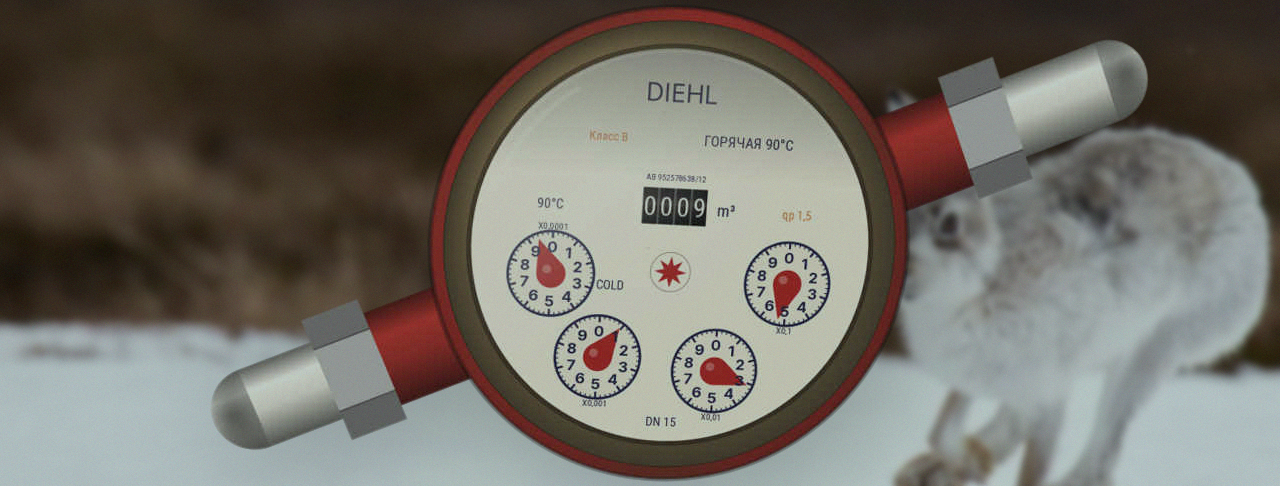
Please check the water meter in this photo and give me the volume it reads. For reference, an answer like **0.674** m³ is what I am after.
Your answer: **9.5309** m³
